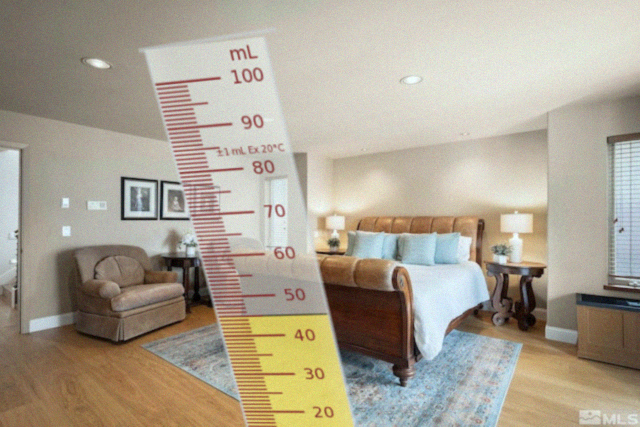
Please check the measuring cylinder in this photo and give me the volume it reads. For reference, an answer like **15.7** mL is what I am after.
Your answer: **45** mL
